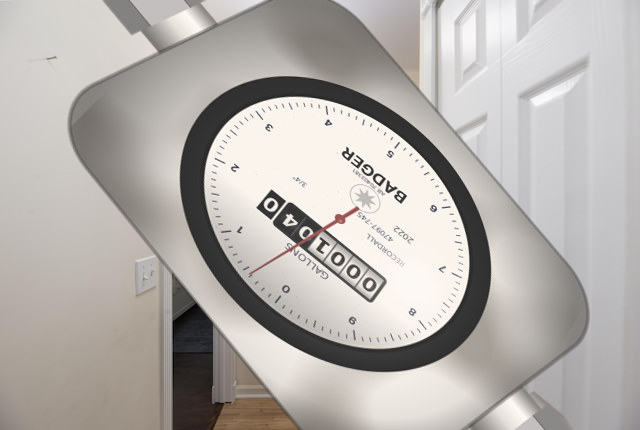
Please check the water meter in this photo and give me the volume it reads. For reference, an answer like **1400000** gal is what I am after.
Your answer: **1040.4** gal
